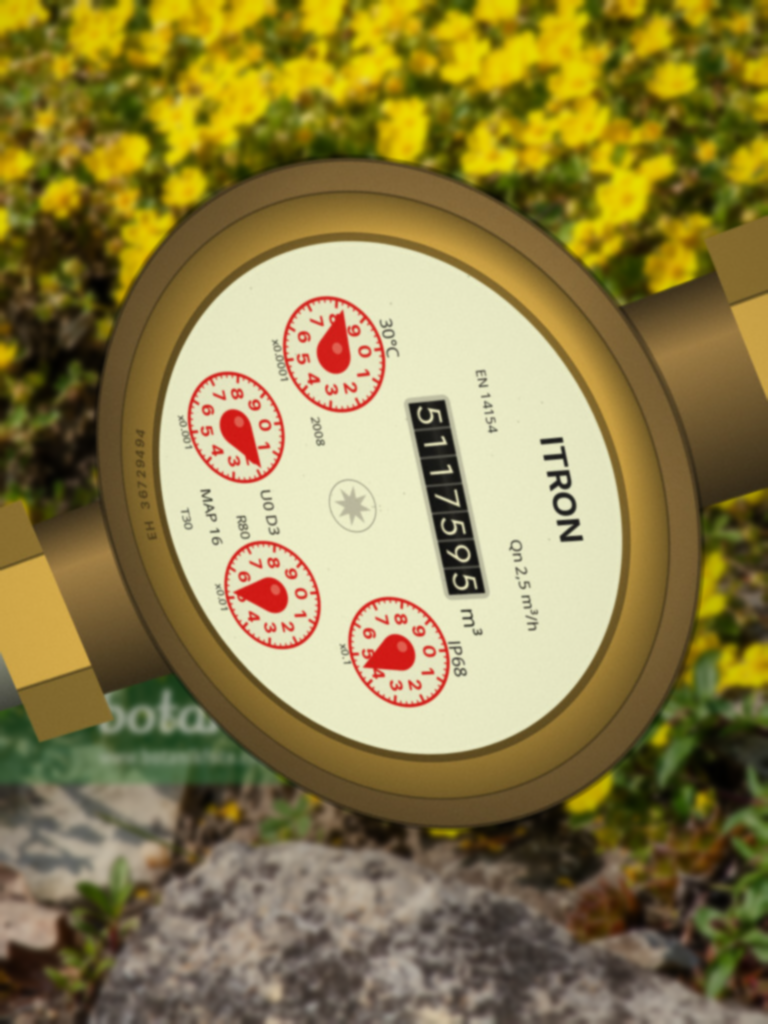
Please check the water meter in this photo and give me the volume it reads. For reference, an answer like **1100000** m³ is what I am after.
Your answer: **5117595.4518** m³
